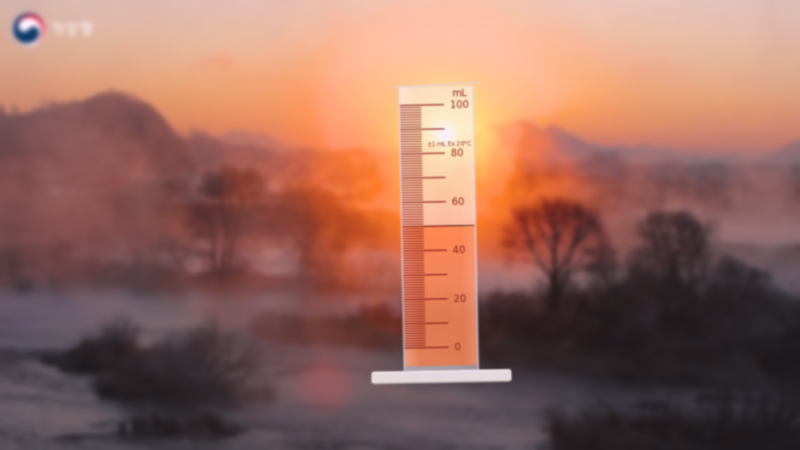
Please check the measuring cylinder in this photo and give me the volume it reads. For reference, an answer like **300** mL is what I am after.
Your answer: **50** mL
